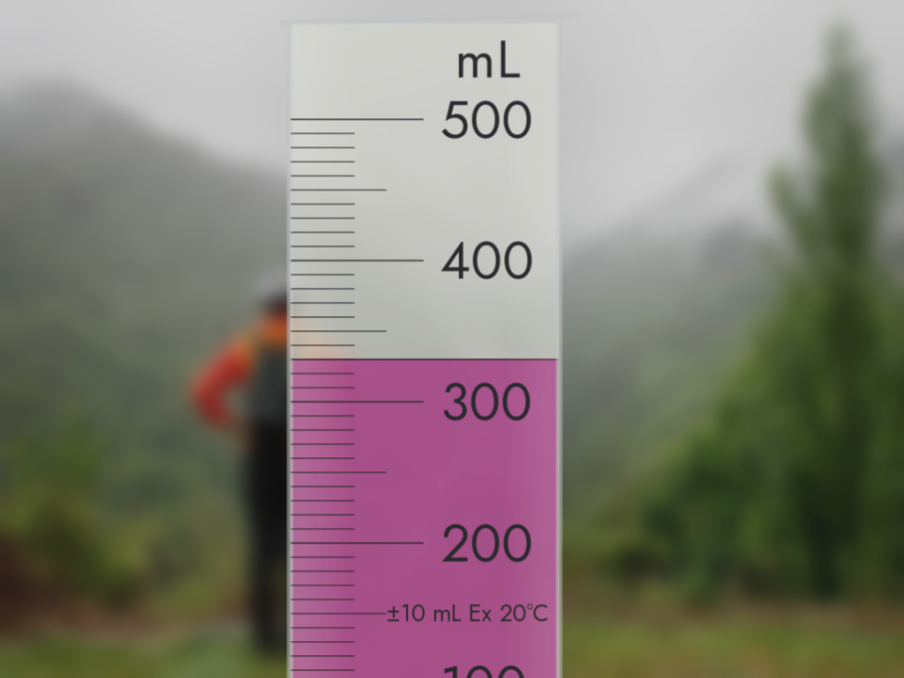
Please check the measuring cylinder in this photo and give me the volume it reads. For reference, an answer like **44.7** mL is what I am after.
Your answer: **330** mL
